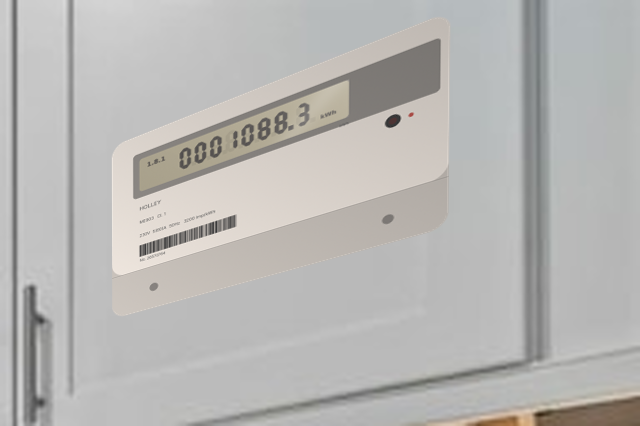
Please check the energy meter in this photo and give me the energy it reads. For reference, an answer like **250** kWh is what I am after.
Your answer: **1088.3** kWh
